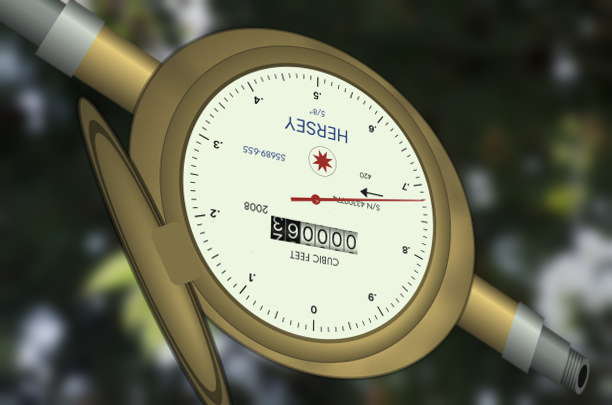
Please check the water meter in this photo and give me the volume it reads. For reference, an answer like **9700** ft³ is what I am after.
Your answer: **62.72** ft³
